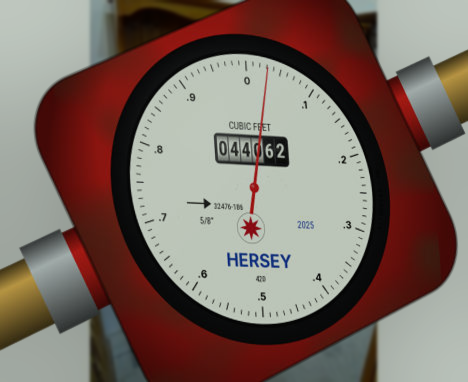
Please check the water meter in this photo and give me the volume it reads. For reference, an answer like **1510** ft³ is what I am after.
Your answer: **44062.03** ft³
